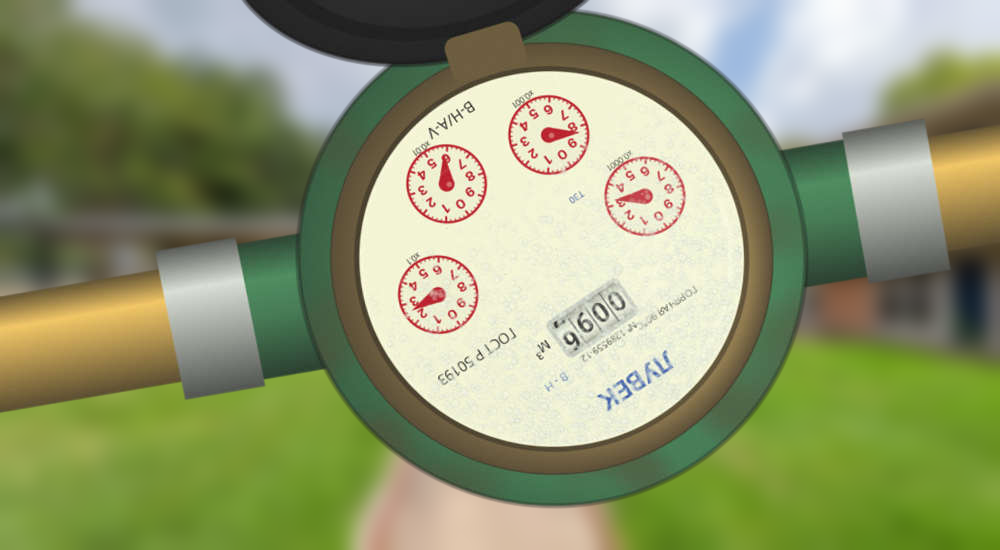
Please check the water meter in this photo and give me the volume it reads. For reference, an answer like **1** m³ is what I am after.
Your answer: **96.2583** m³
